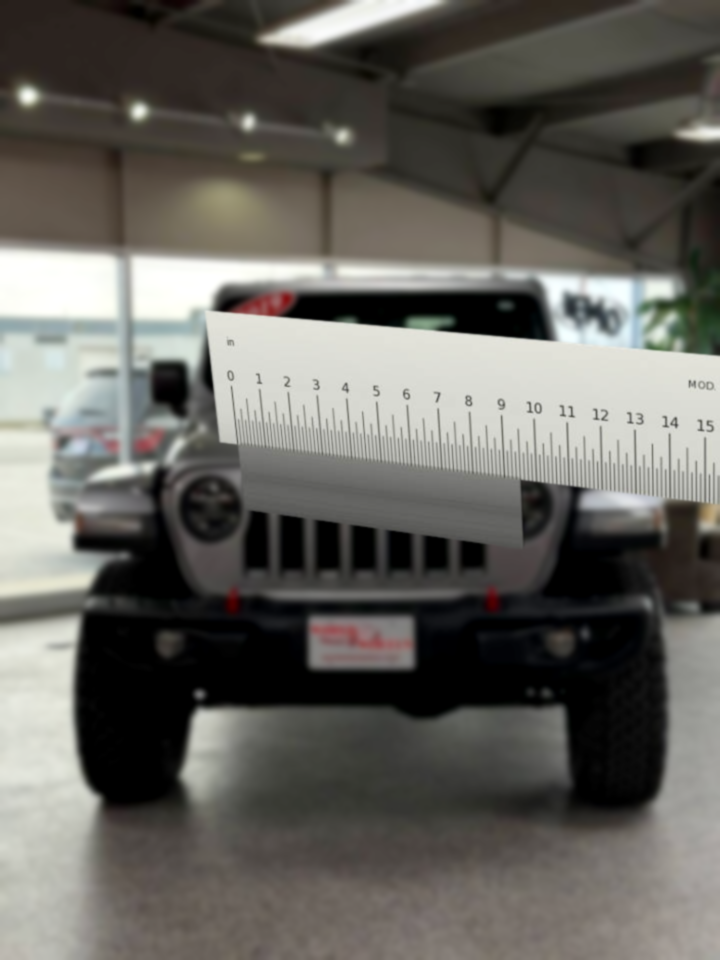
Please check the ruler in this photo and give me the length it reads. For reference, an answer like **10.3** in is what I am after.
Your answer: **9.5** in
